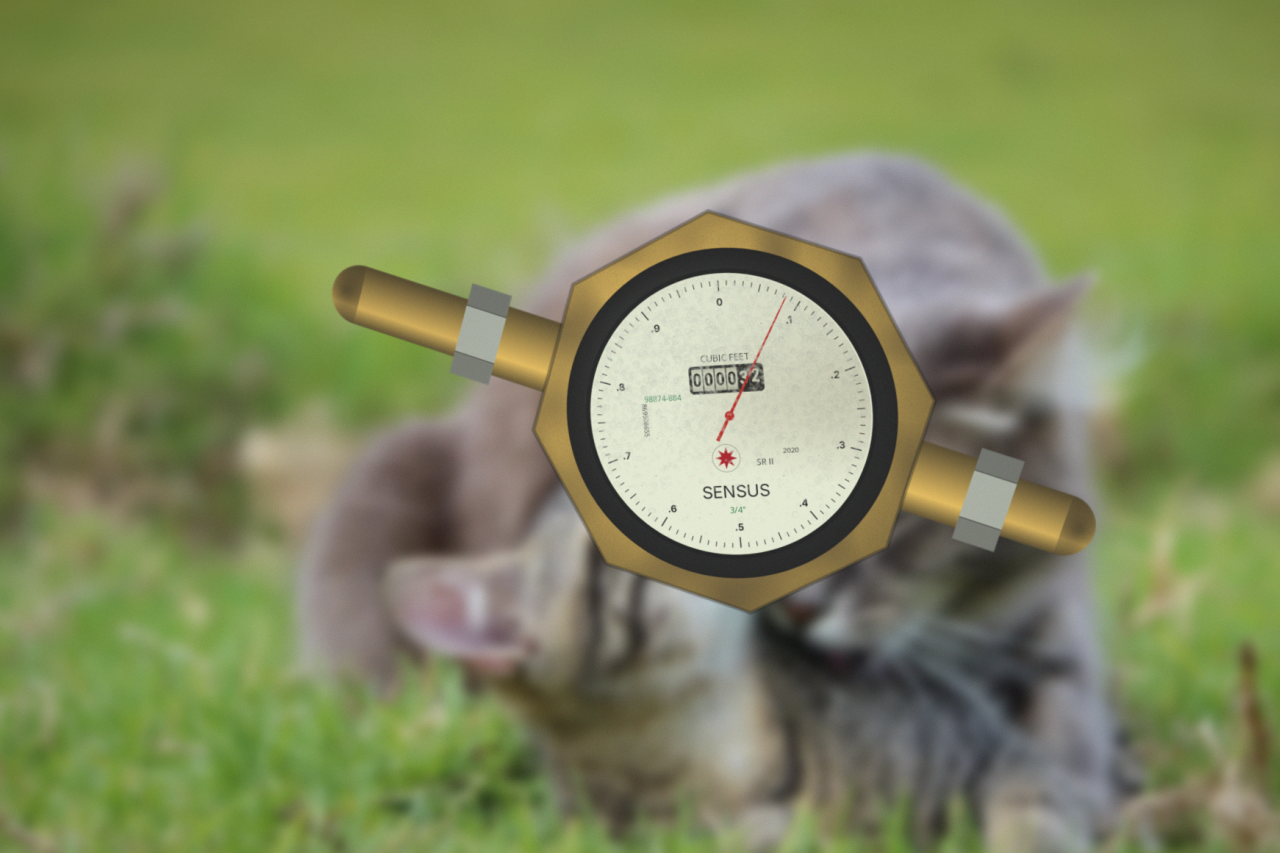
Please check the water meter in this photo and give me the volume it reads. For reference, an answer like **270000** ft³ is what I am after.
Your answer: **32.08** ft³
